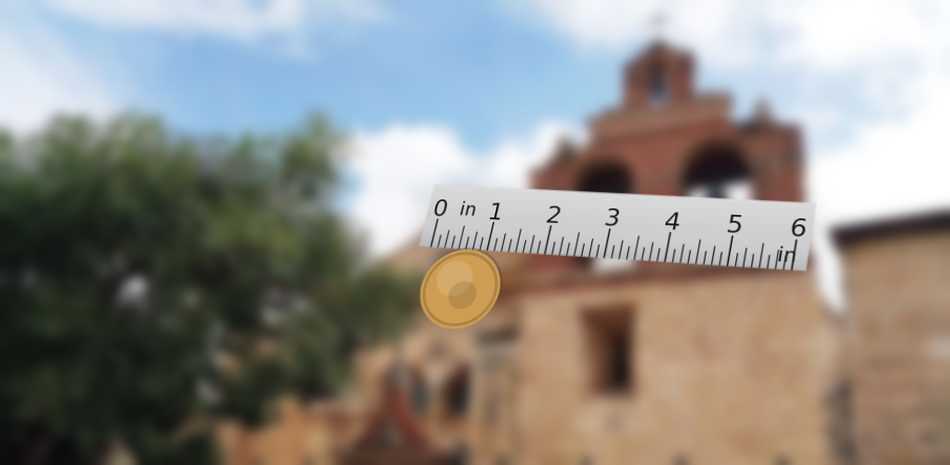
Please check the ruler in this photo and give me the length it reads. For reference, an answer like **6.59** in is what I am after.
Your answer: **1.375** in
